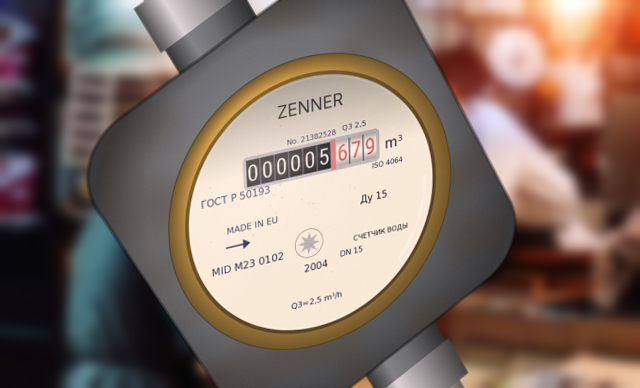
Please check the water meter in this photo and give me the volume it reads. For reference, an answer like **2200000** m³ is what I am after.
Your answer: **5.679** m³
